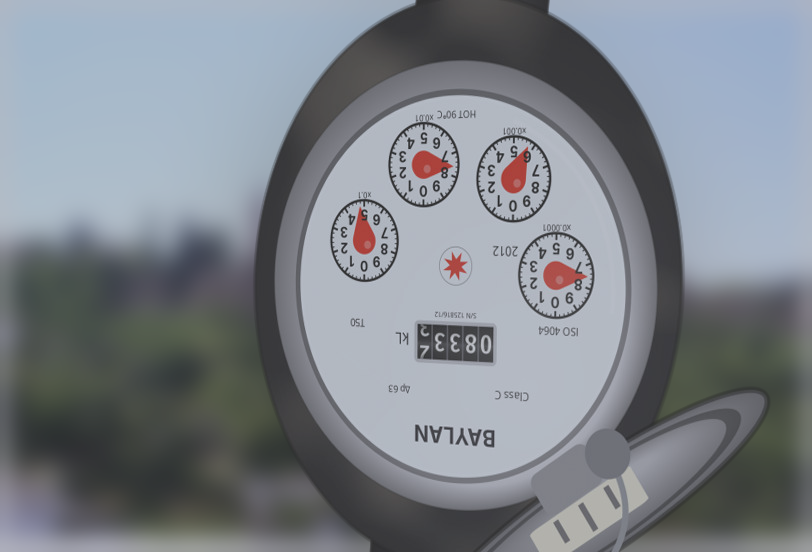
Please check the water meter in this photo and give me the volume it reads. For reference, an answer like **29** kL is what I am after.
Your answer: **8332.4757** kL
